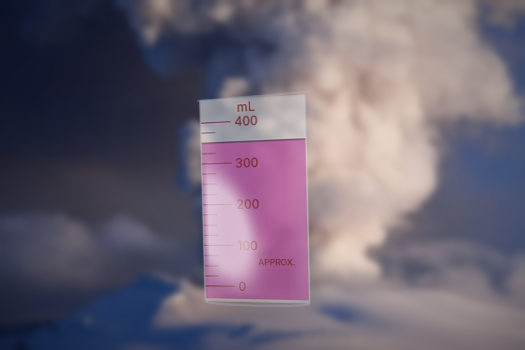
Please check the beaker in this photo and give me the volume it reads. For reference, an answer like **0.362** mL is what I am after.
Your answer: **350** mL
